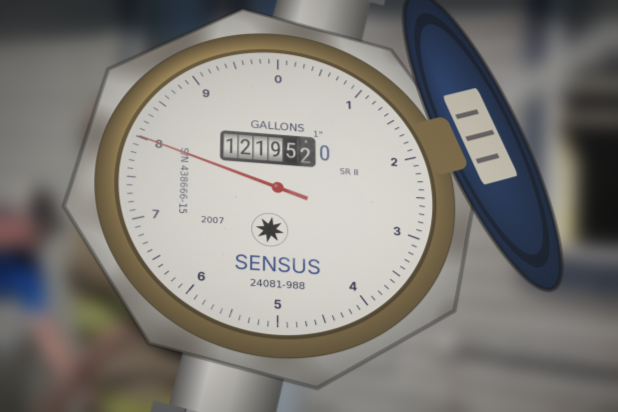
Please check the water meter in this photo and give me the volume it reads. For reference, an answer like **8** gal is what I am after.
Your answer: **1219518.0** gal
